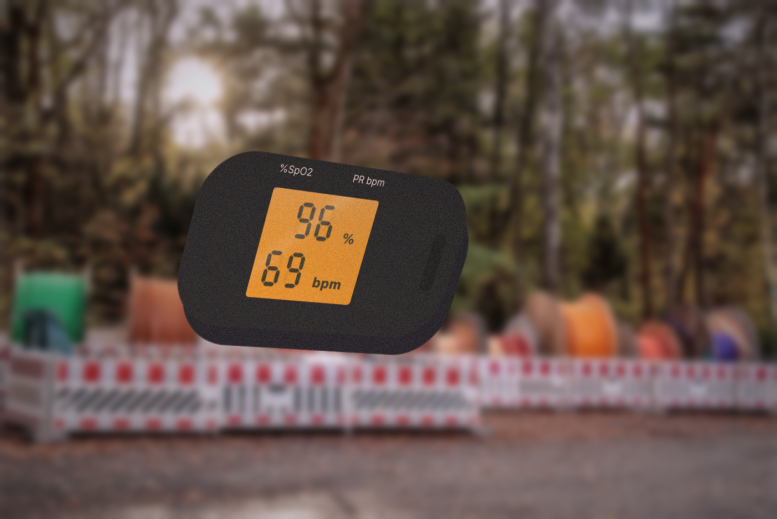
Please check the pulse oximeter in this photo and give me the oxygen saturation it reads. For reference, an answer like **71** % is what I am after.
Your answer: **96** %
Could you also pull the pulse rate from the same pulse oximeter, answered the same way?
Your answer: **69** bpm
